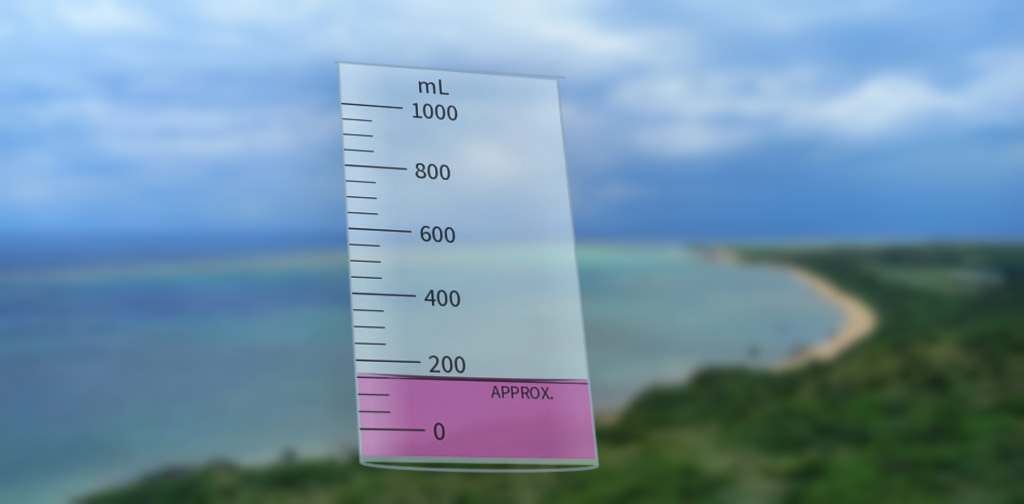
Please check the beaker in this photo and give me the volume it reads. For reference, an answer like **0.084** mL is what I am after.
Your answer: **150** mL
